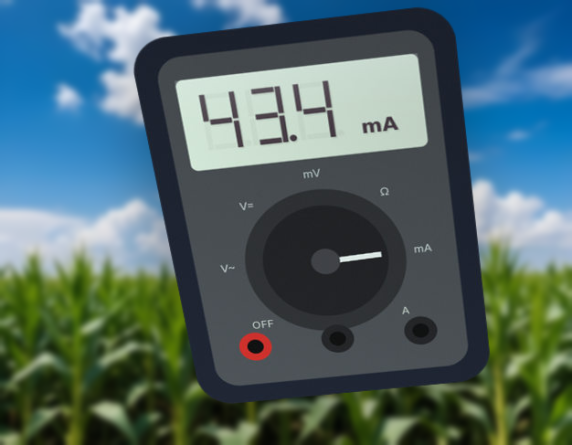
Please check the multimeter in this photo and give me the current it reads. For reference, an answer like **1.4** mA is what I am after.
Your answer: **43.4** mA
